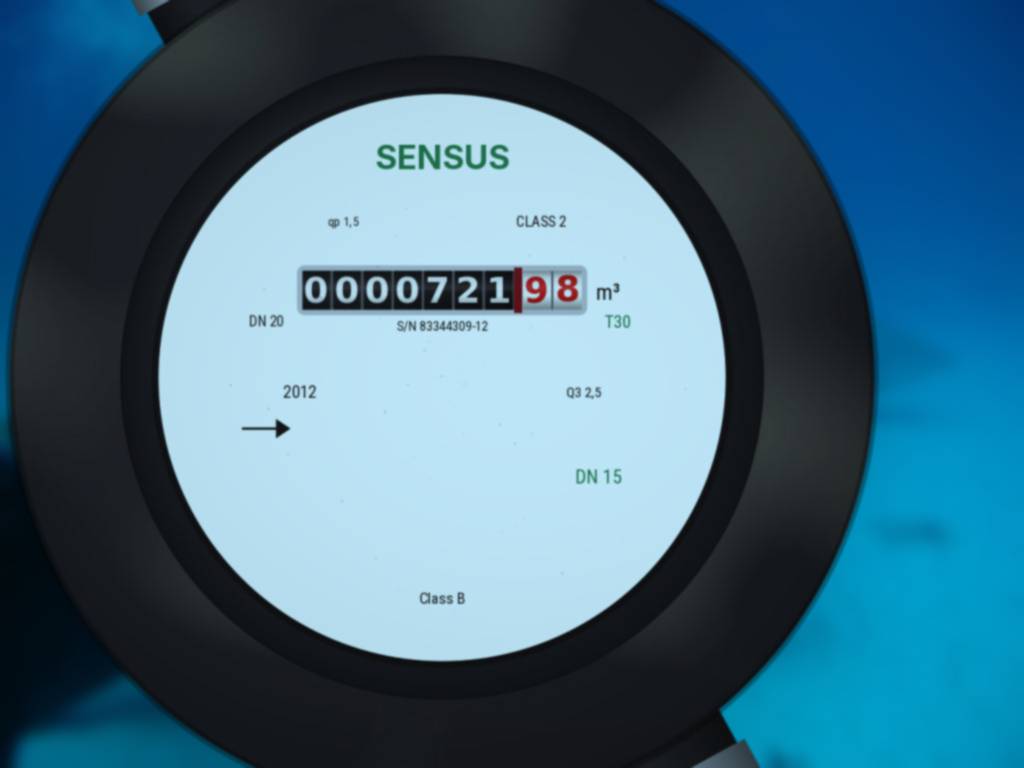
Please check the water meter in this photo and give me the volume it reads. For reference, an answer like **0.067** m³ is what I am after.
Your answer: **721.98** m³
